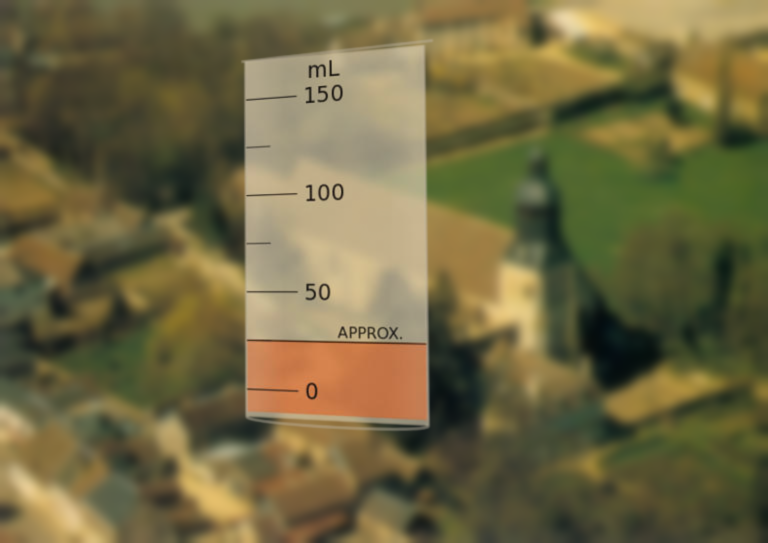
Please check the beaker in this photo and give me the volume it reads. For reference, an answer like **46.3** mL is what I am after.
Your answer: **25** mL
